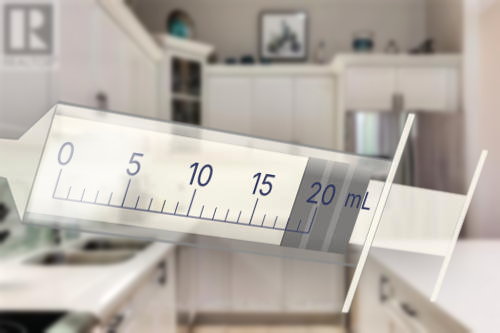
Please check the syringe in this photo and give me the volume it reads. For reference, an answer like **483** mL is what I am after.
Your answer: **18** mL
